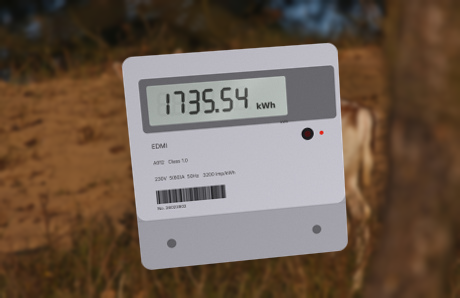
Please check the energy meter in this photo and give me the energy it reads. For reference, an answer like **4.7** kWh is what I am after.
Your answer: **1735.54** kWh
